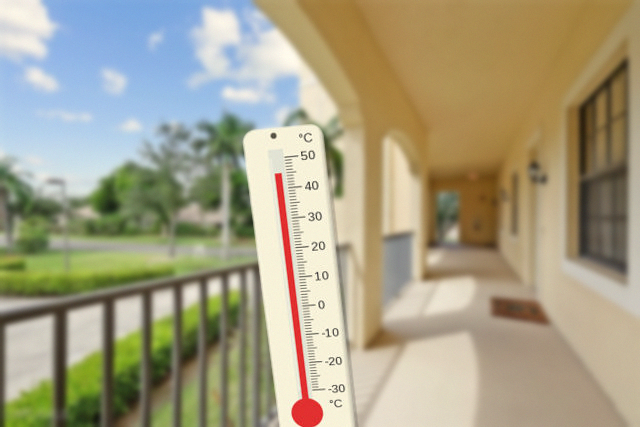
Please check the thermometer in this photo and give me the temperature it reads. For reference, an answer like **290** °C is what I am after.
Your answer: **45** °C
